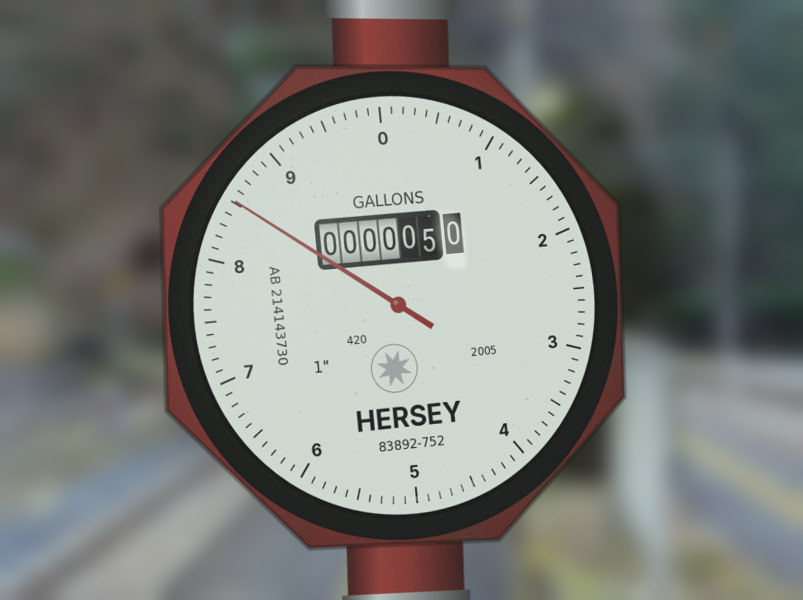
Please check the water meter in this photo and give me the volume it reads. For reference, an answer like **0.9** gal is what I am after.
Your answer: **48.5** gal
